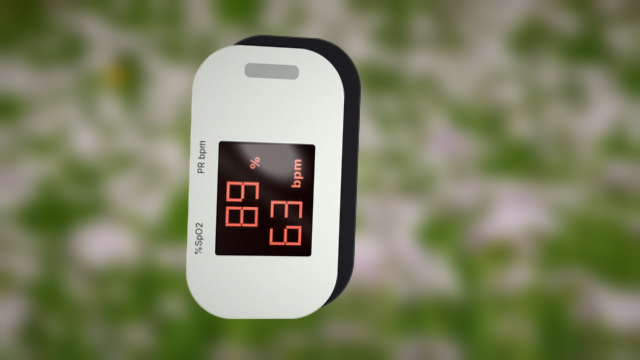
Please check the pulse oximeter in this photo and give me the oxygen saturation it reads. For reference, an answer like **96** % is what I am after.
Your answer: **89** %
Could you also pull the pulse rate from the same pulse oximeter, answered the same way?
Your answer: **63** bpm
